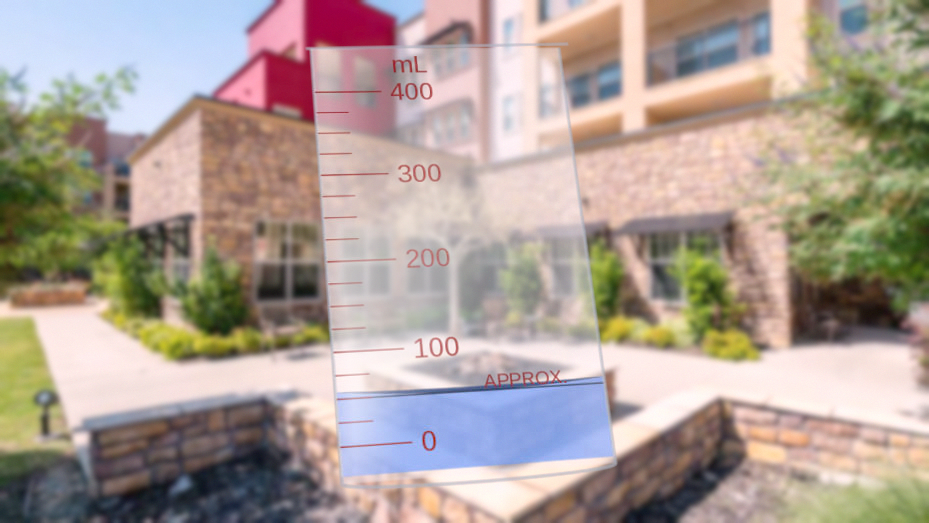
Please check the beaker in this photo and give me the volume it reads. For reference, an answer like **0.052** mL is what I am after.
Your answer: **50** mL
